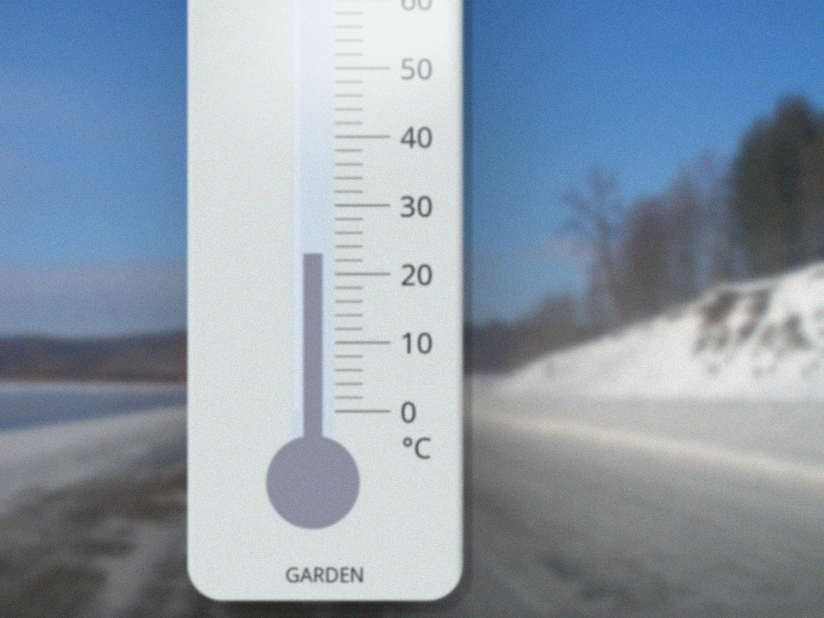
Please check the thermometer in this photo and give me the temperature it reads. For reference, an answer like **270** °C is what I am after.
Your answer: **23** °C
